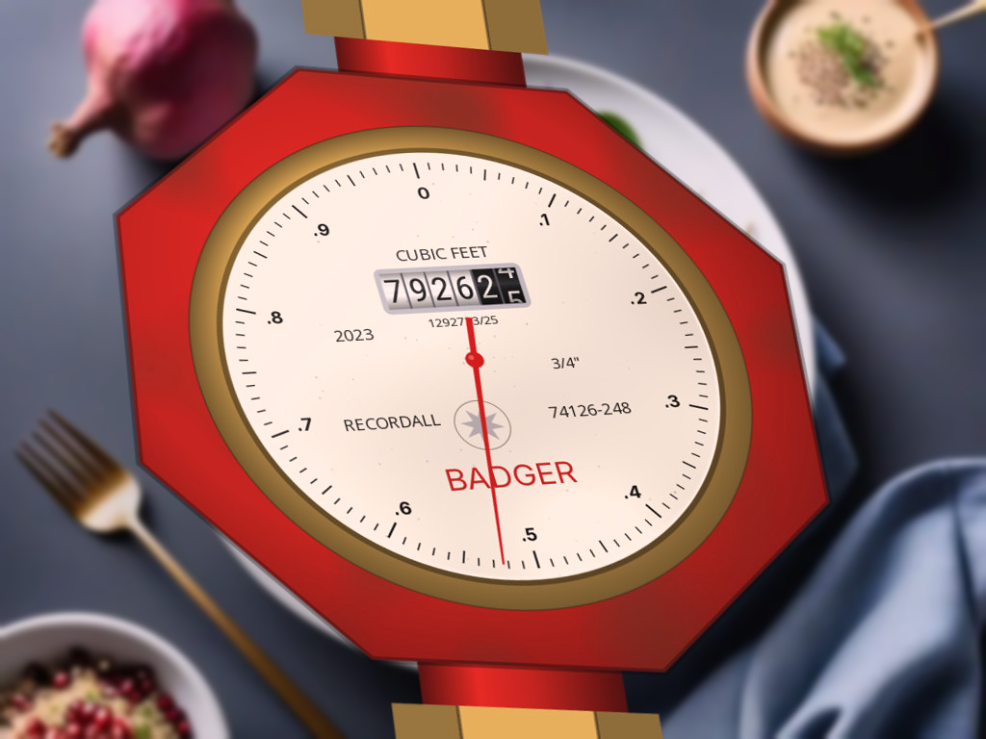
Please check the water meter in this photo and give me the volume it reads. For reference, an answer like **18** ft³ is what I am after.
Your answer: **792624.52** ft³
